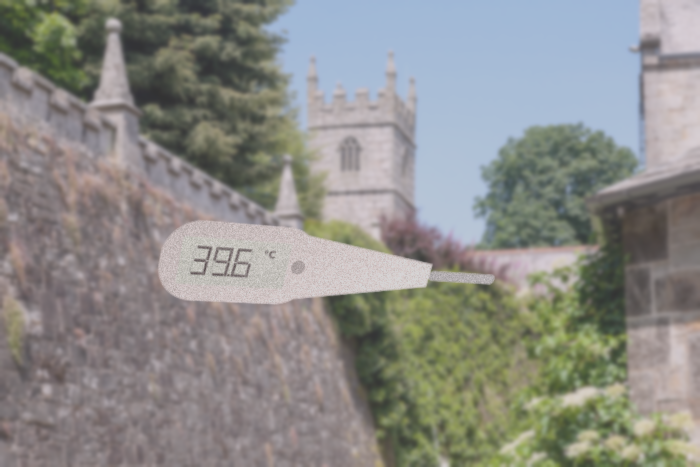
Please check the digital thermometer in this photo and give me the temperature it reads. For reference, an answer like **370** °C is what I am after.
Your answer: **39.6** °C
